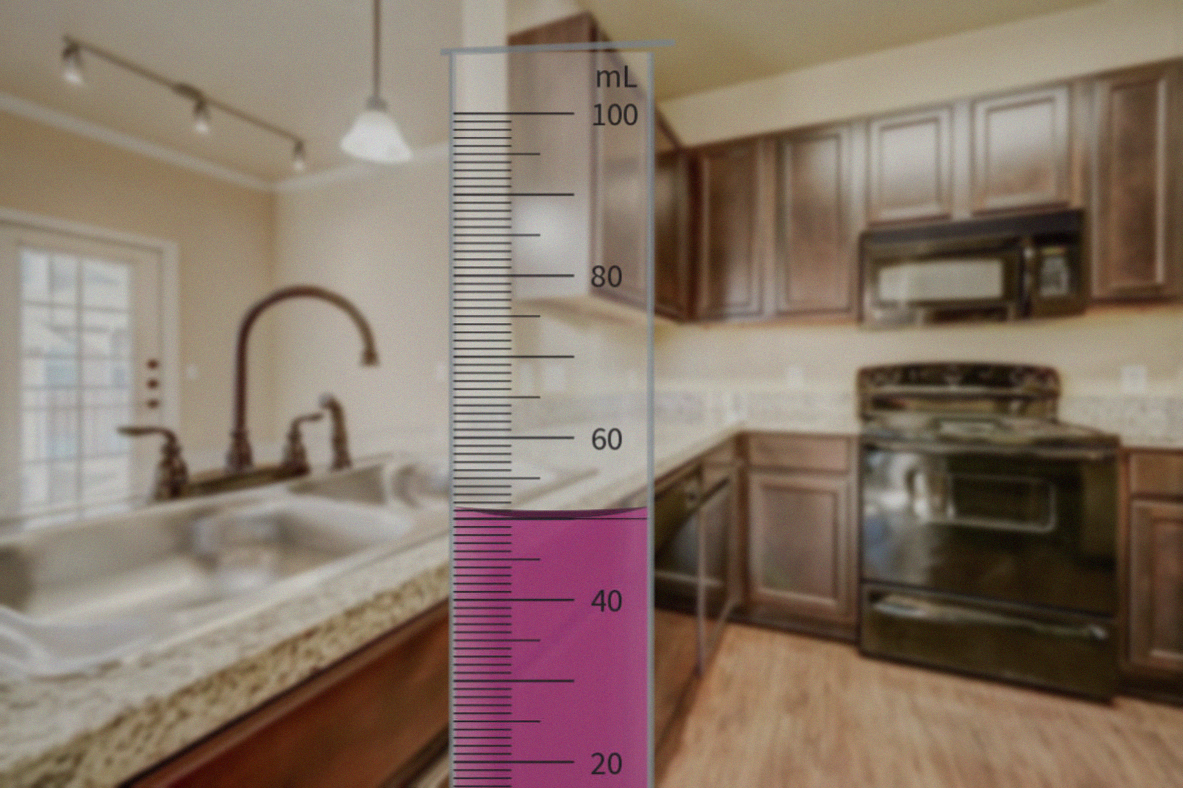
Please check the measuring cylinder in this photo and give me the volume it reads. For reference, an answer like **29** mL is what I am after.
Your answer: **50** mL
